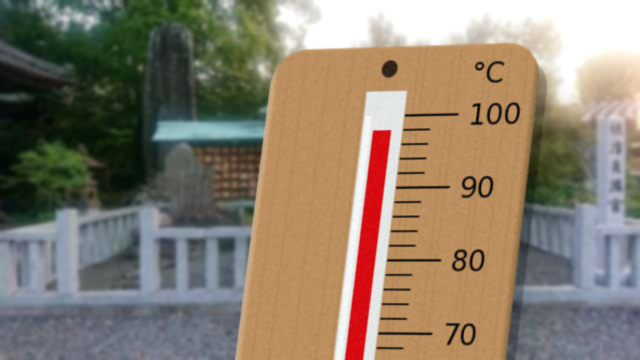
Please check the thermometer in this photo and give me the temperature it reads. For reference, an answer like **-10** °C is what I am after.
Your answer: **98** °C
